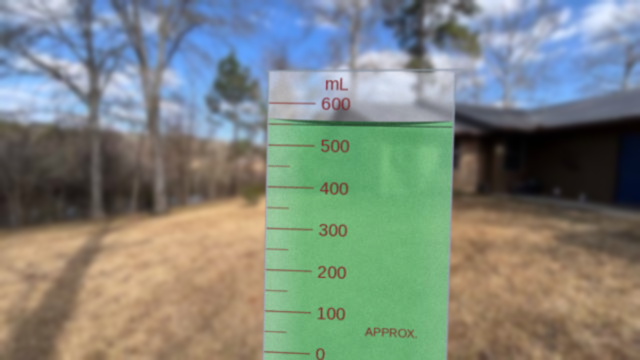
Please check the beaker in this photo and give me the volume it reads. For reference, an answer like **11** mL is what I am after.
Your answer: **550** mL
